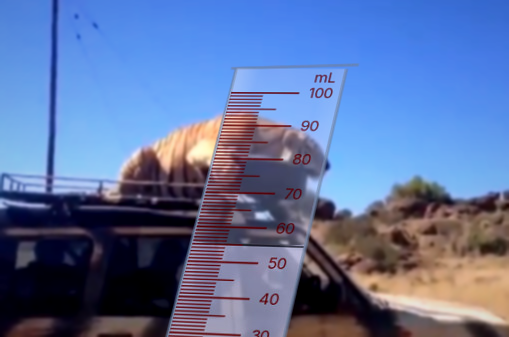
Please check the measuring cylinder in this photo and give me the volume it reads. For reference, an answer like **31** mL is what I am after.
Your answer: **55** mL
